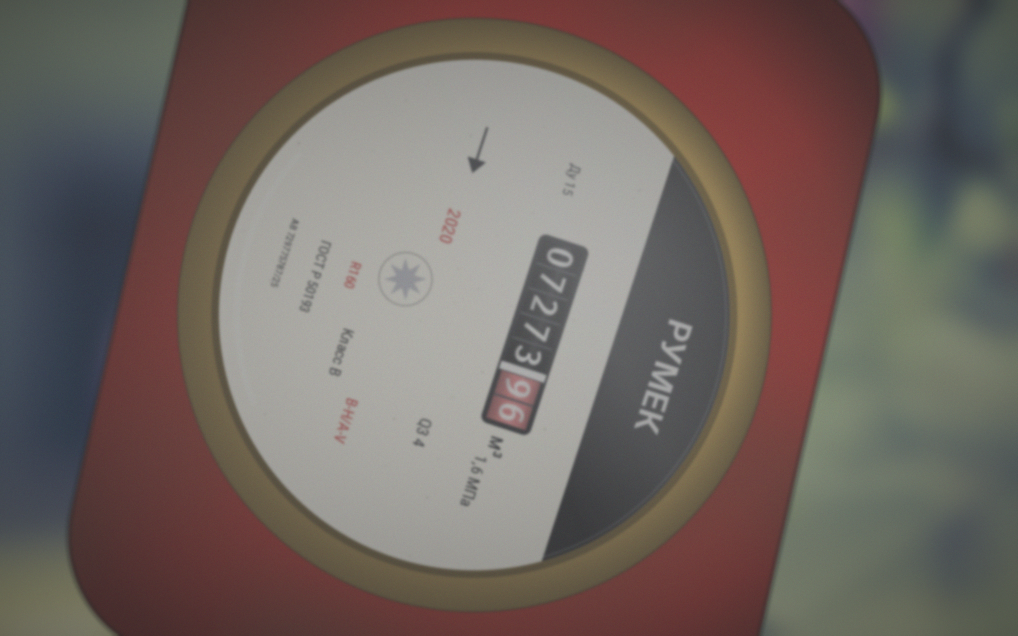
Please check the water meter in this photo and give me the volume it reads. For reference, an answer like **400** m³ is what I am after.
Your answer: **7273.96** m³
